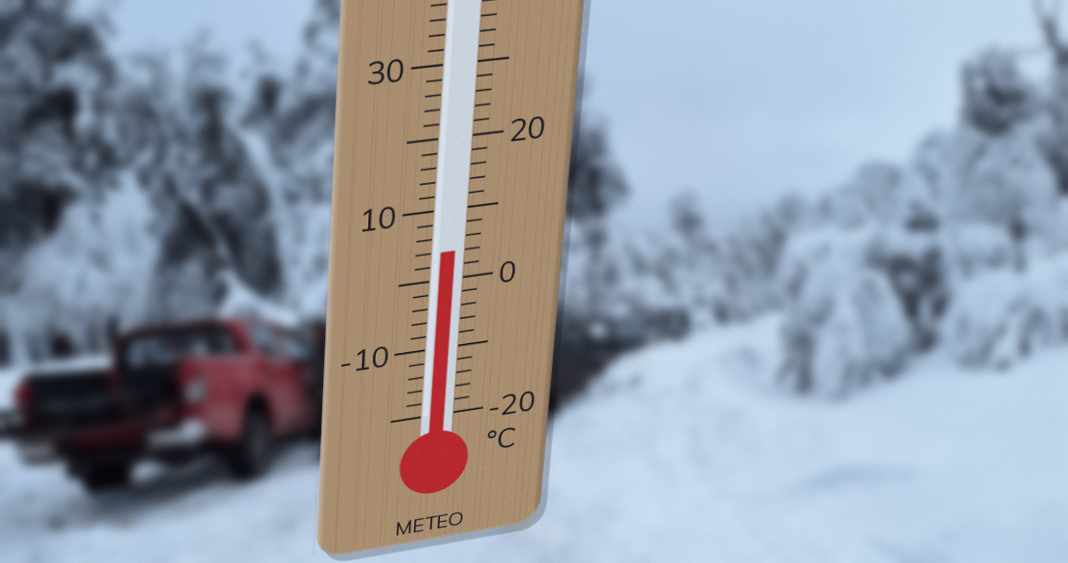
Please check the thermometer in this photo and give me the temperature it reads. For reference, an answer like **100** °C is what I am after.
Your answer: **4** °C
